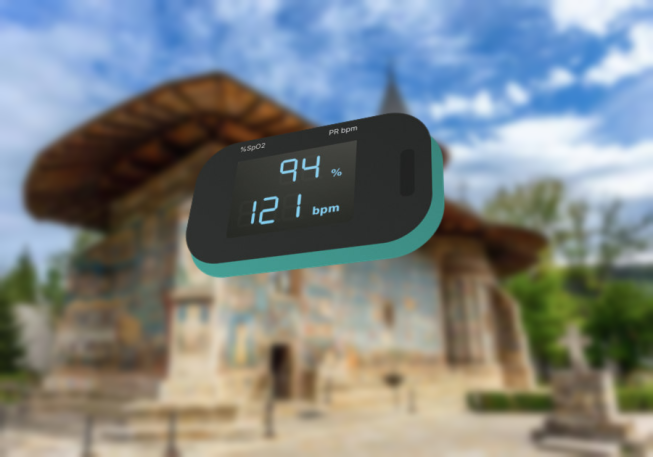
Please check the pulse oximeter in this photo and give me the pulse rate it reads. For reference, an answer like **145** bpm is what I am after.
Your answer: **121** bpm
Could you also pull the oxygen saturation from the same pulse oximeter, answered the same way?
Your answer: **94** %
